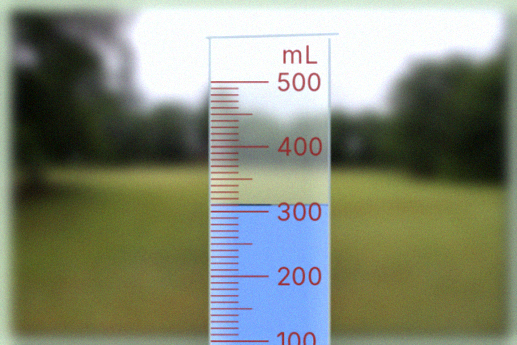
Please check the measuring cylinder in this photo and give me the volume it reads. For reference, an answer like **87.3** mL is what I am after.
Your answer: **310** mL
